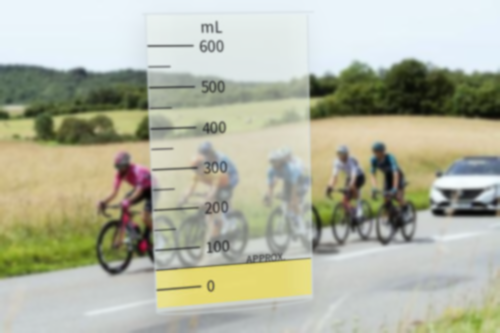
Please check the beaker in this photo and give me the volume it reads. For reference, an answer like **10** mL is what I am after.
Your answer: **50** mL
